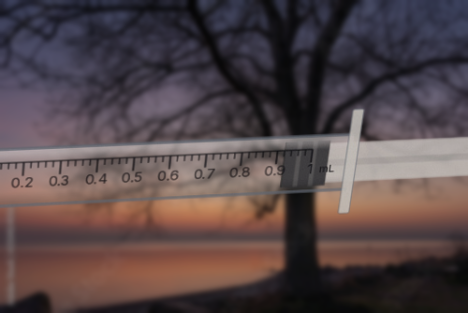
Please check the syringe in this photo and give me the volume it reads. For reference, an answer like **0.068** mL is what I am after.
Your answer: **0.92** mL
